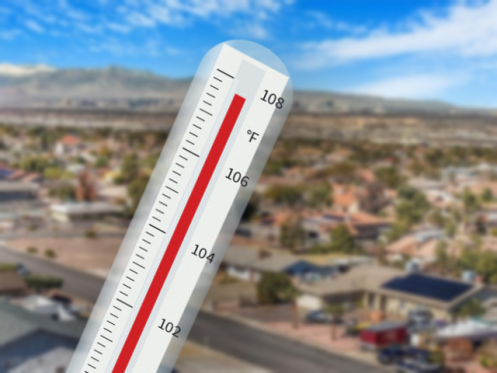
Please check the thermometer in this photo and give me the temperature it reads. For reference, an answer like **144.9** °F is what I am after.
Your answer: **107.7** °F
